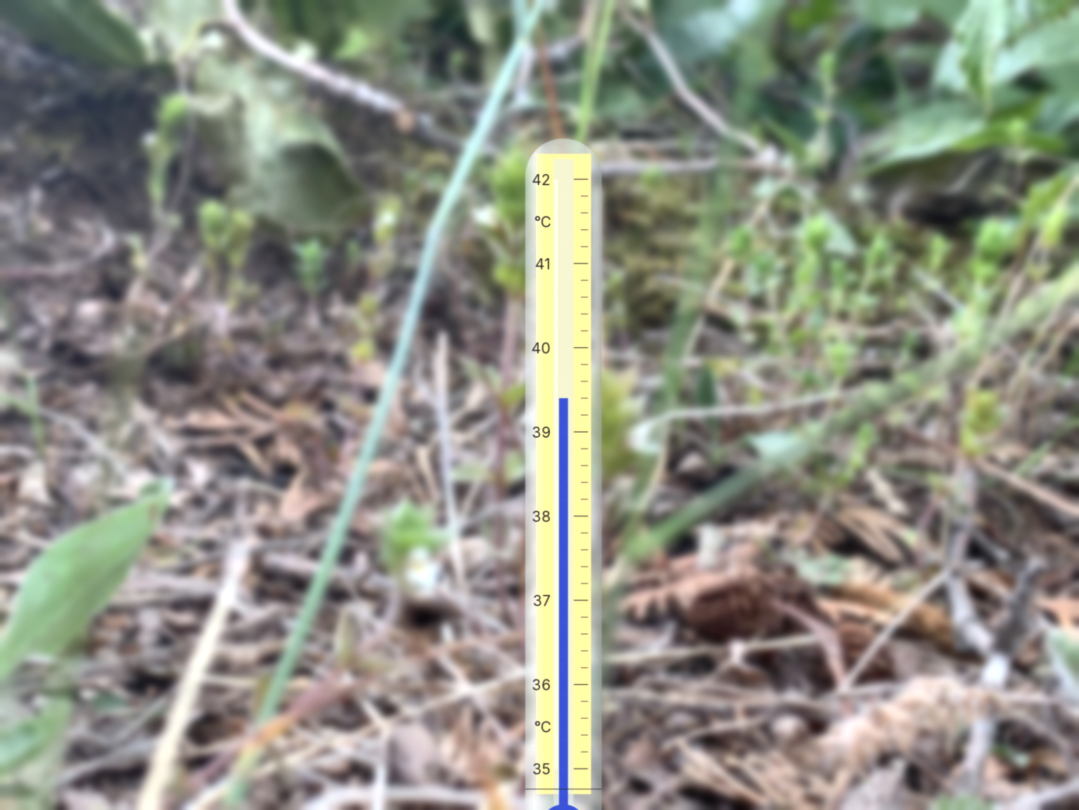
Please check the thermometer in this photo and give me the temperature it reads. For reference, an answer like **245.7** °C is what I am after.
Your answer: **39.4** °C
